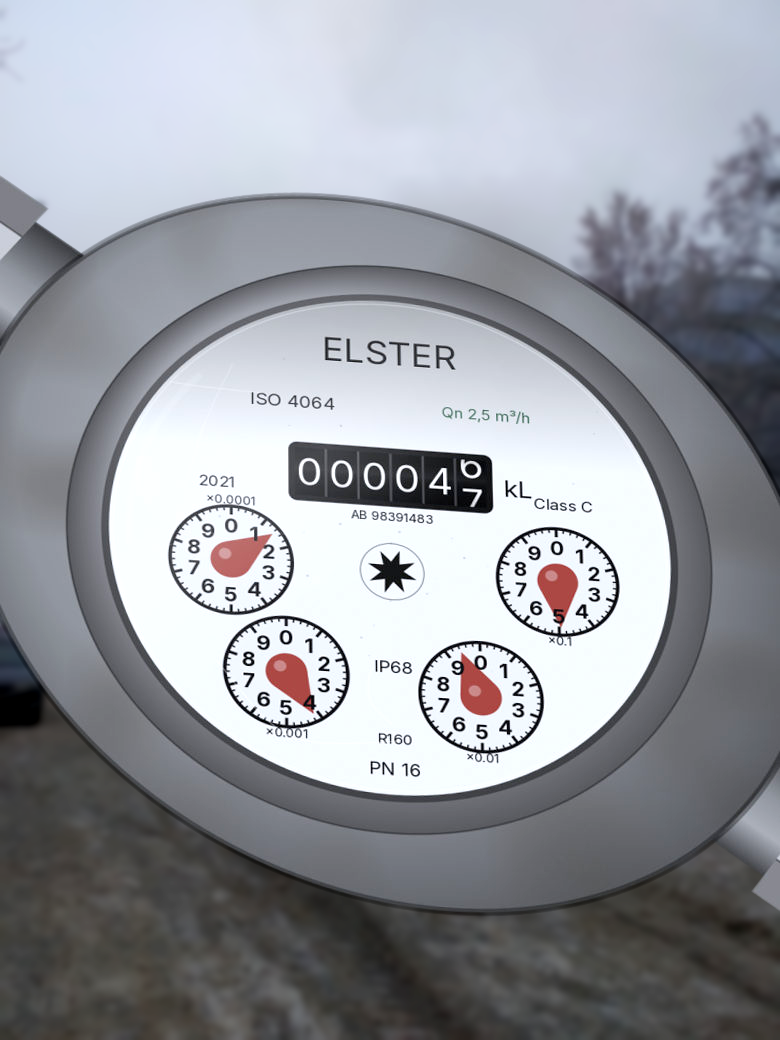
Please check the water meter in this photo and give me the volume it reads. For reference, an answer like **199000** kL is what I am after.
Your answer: **46.4941** kL
